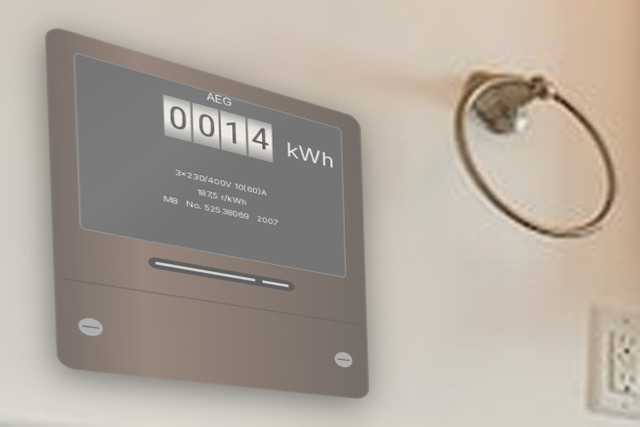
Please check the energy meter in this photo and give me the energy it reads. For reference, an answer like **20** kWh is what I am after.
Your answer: **14** kWh
